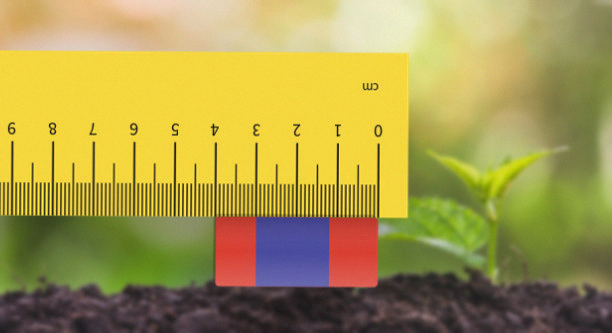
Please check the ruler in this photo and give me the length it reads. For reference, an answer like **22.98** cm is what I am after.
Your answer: **4** cm
